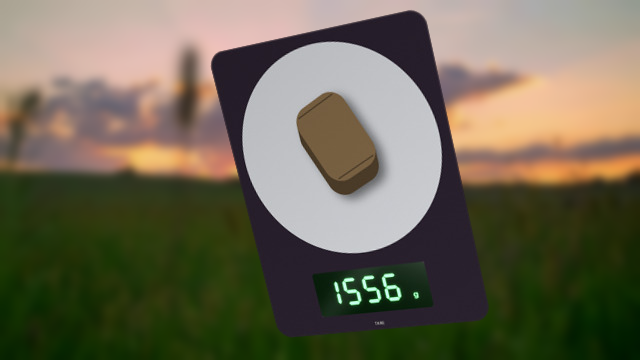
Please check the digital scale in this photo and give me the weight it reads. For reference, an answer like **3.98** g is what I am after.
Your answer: **1556** g
